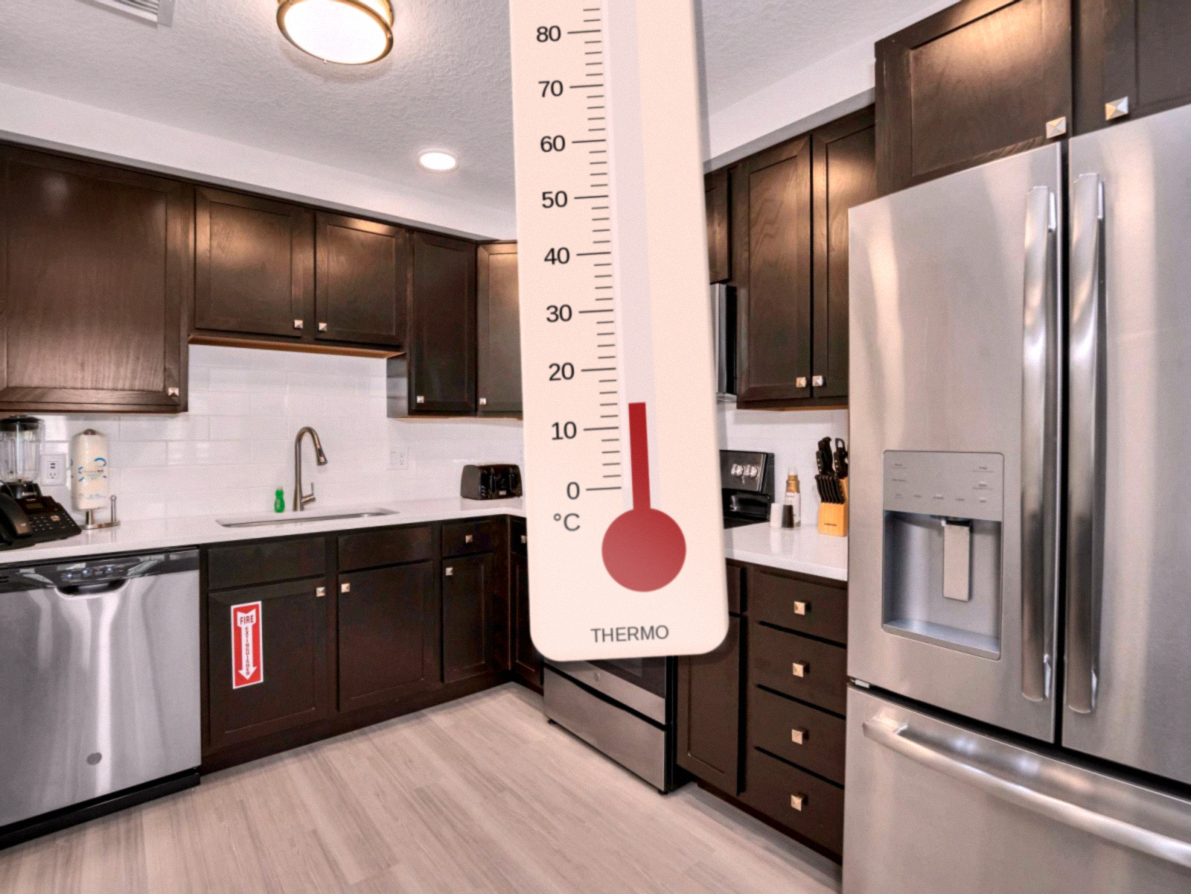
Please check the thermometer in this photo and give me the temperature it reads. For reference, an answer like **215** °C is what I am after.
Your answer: **14** °C
